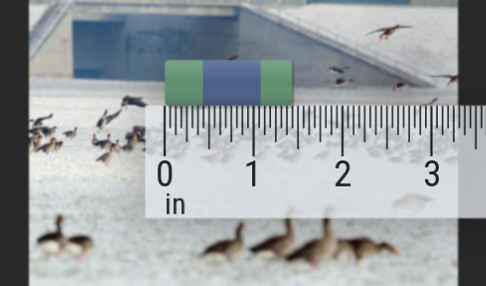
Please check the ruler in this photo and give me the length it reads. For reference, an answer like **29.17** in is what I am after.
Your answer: **1.4375** in
